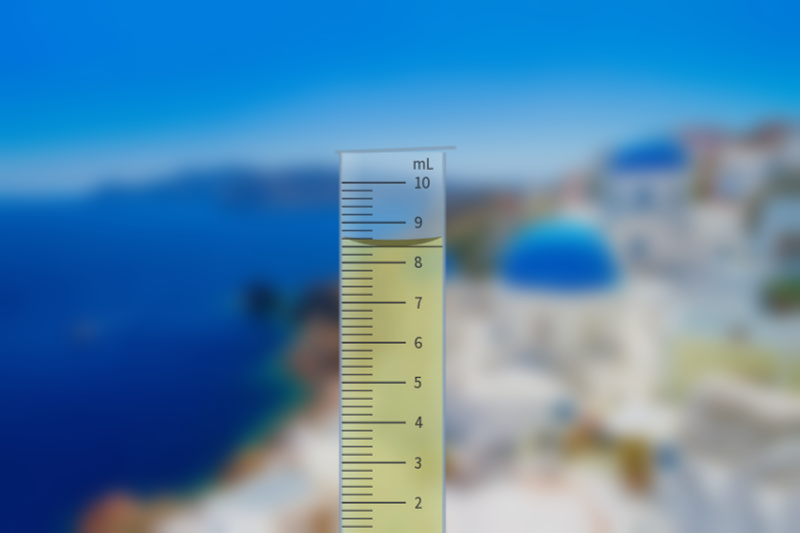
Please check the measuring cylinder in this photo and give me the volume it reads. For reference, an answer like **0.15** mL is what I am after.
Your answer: **8.4** mL
